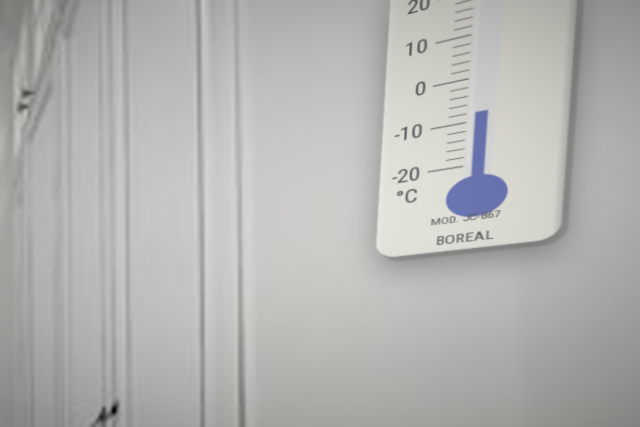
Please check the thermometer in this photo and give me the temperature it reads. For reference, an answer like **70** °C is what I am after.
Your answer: **-8** °C
